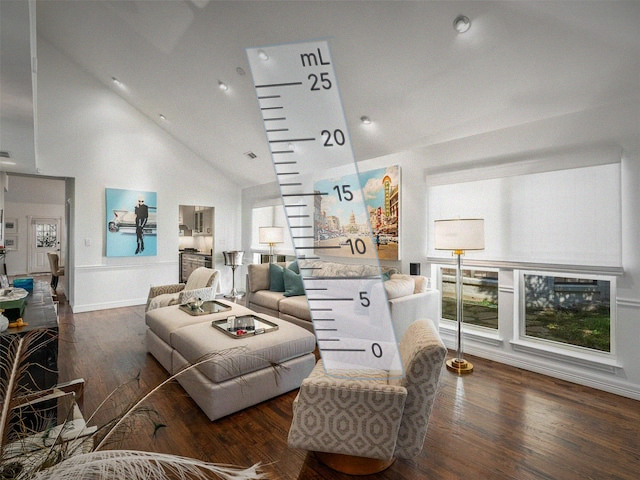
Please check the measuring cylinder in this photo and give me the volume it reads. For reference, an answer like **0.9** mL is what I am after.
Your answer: **7** mL
